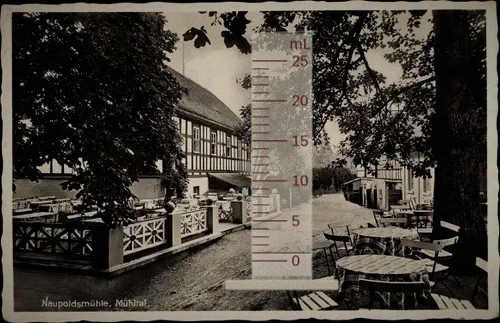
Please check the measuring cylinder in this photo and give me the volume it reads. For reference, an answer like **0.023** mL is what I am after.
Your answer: **1** mL
